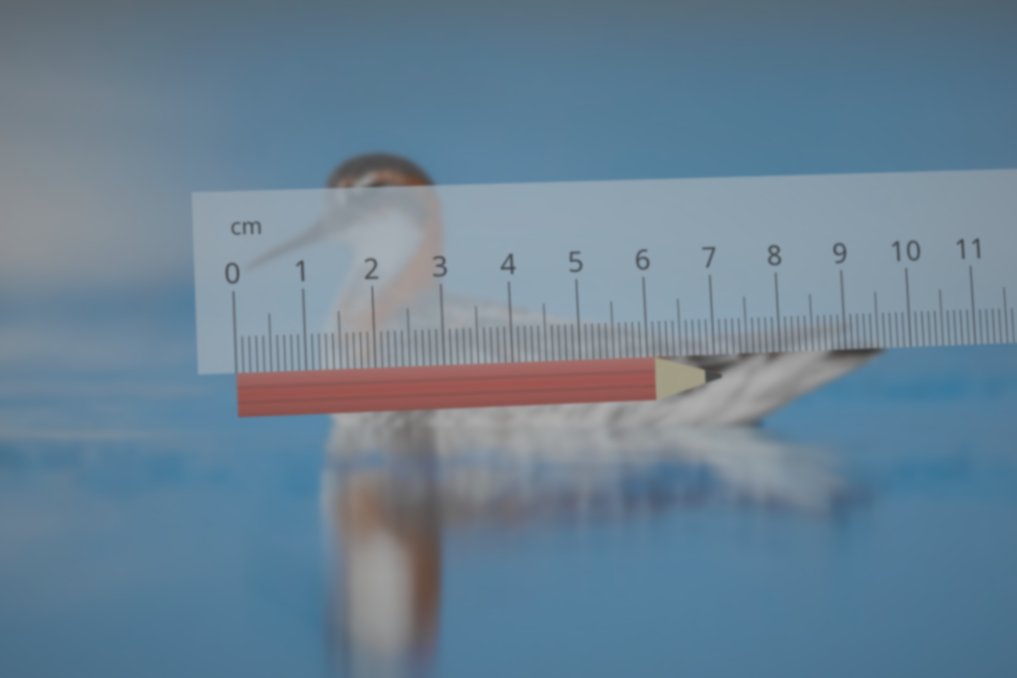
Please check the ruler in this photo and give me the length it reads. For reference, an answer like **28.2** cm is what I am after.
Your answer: **7.1** cm
